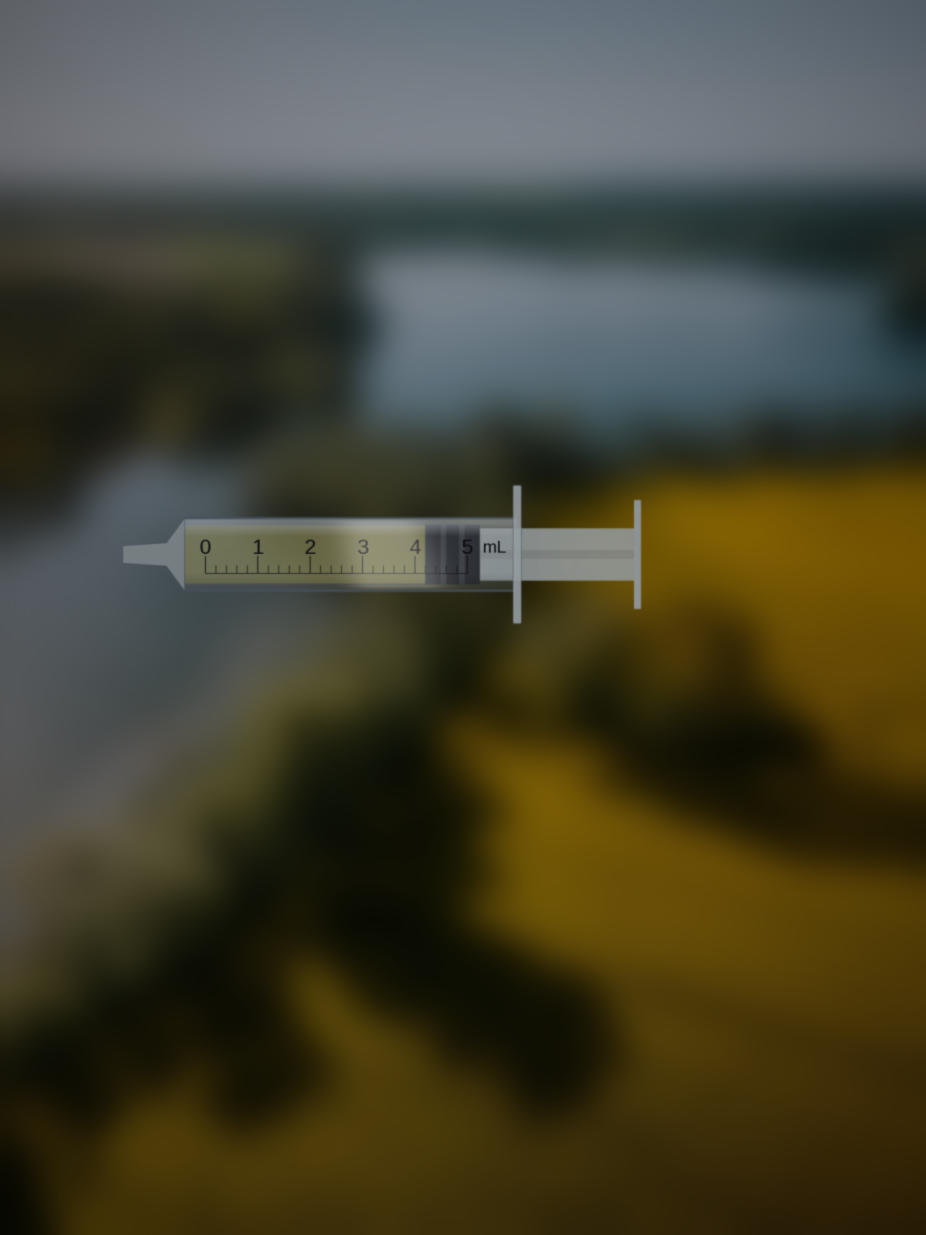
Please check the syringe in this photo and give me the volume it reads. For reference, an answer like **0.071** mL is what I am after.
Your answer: **4.2** mL
